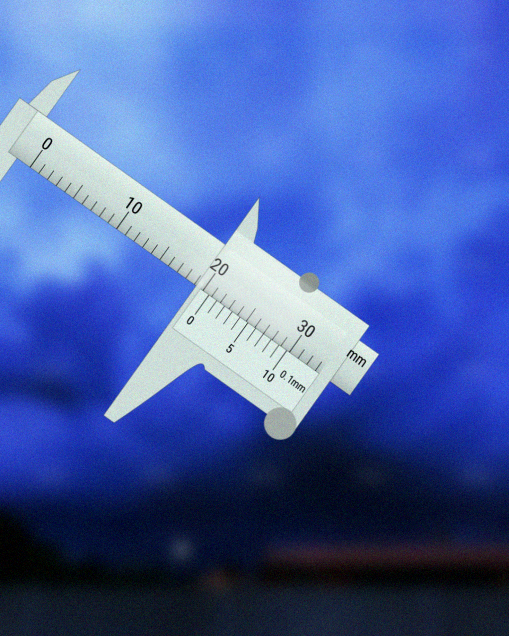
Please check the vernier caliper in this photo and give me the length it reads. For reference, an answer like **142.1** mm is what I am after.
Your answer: **20.7** mm
